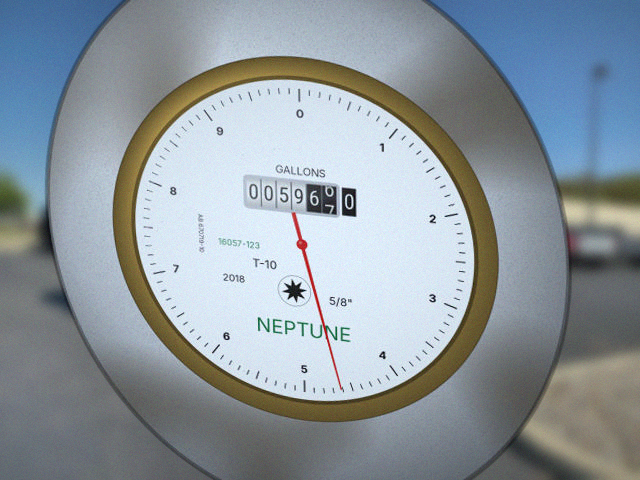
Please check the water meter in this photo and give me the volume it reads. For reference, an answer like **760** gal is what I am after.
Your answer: **59664.6** gal
